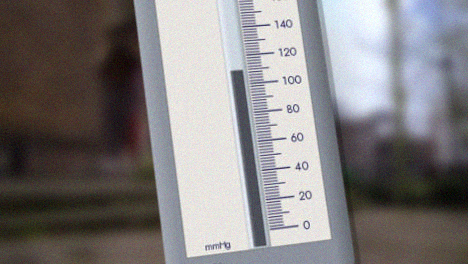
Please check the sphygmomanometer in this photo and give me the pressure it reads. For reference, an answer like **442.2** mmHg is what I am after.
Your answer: **110** mmHg
